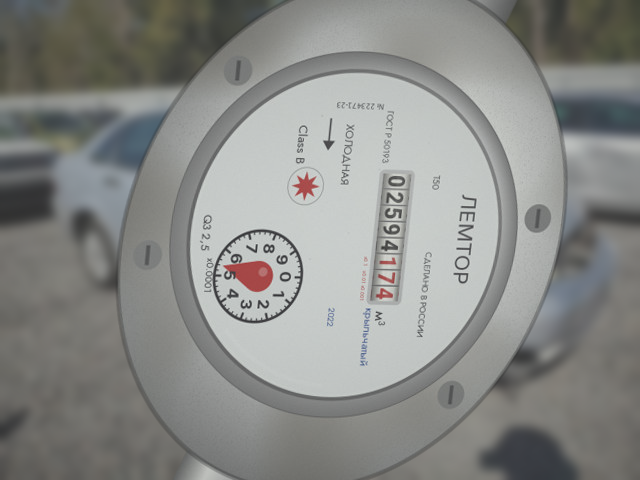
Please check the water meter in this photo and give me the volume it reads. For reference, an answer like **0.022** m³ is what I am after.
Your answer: **2594.1745** m³
